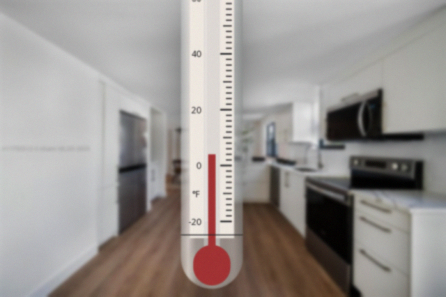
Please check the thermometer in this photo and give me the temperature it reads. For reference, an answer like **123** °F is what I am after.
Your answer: **4** °F
